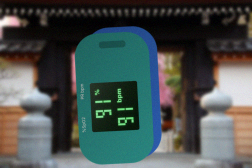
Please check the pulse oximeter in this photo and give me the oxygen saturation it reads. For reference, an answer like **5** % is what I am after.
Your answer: **91** %
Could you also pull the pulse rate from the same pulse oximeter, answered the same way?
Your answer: **91** bpm
